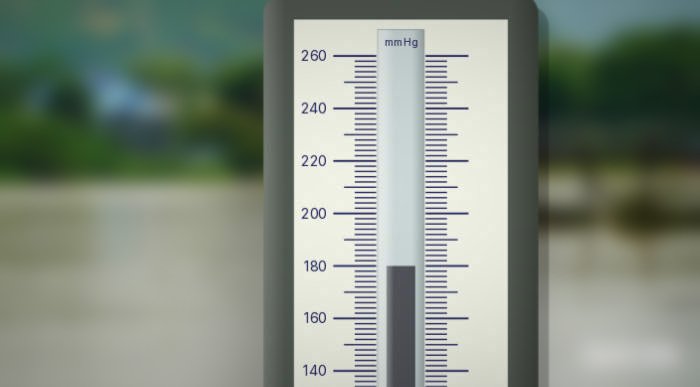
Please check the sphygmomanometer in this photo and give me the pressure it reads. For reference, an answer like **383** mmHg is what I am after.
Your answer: **180** mmHg
